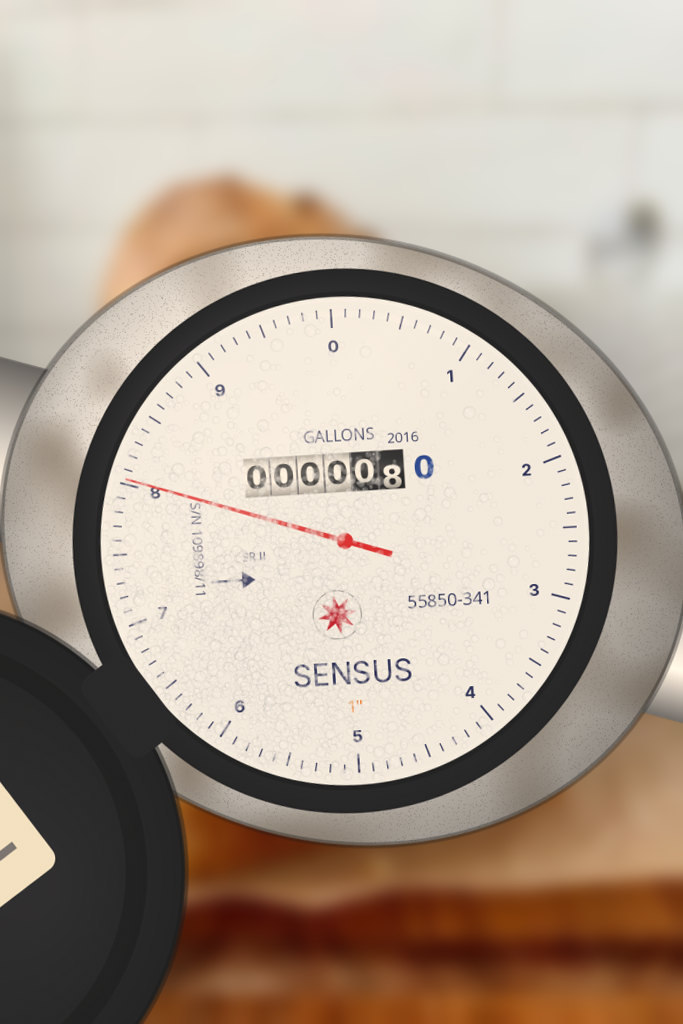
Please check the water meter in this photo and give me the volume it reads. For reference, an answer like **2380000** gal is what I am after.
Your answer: **78.0** gal
